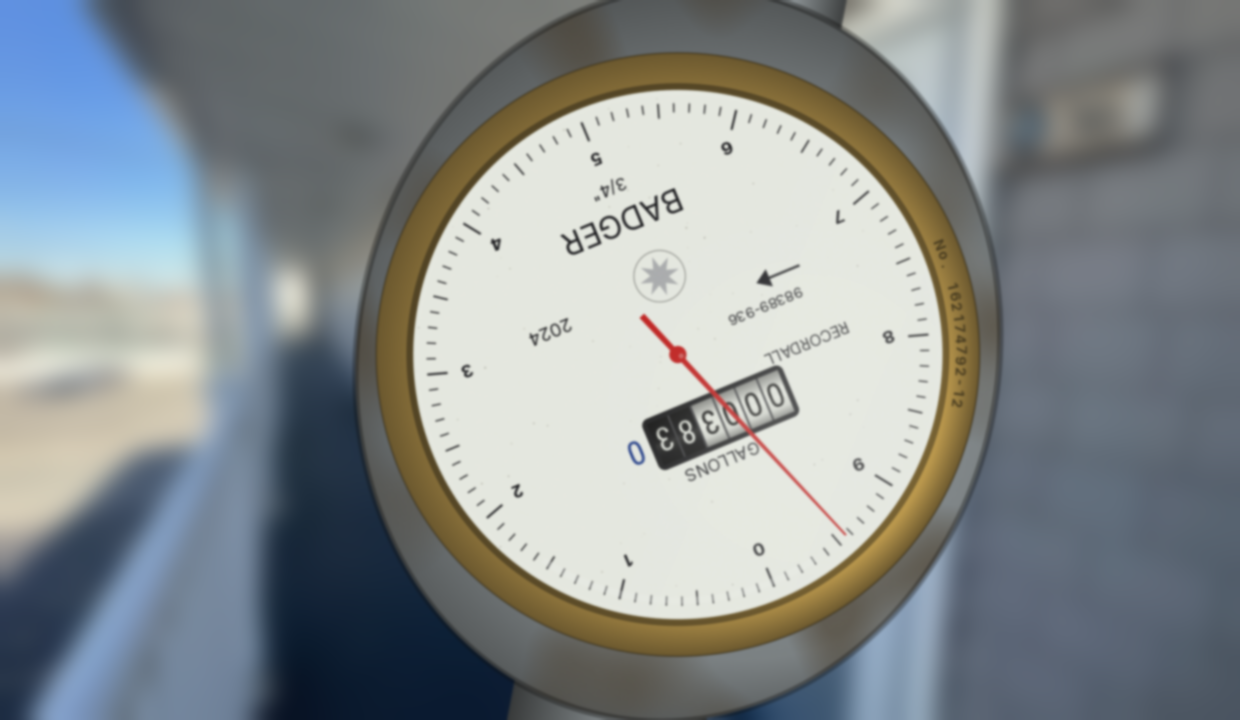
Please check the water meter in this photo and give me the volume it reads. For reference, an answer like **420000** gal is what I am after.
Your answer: **3829.4** gal
